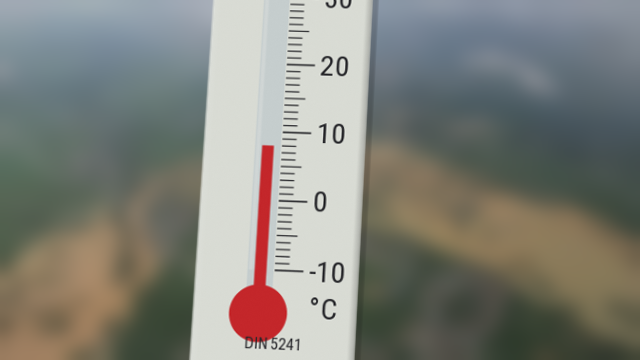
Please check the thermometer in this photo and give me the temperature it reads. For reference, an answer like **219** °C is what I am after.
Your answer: **8** °C
